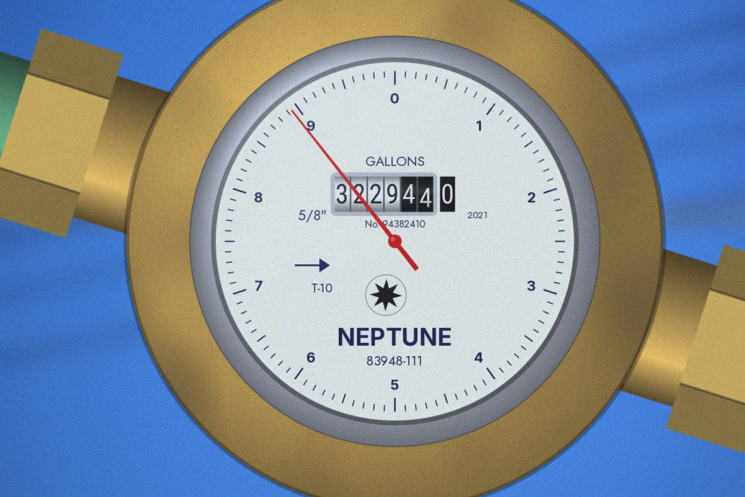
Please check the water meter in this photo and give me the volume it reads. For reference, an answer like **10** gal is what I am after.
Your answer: **3229438.9** gal
